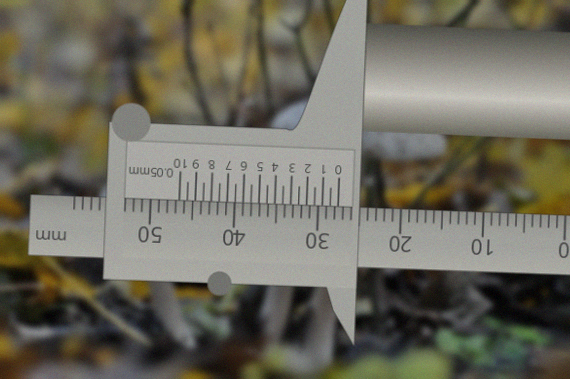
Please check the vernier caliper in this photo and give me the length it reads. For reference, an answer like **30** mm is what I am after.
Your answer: **27.6** mm
